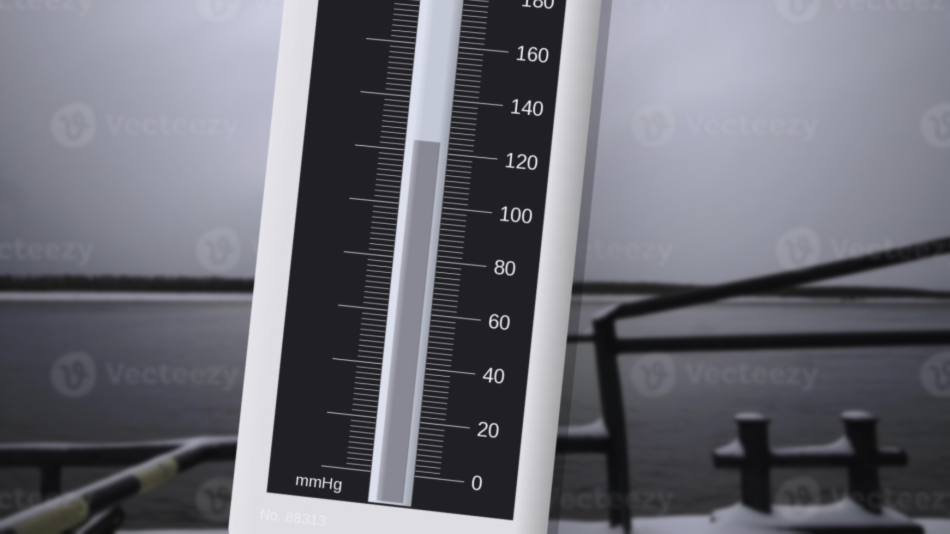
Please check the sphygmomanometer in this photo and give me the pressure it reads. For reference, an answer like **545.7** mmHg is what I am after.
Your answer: **124** mmHg
